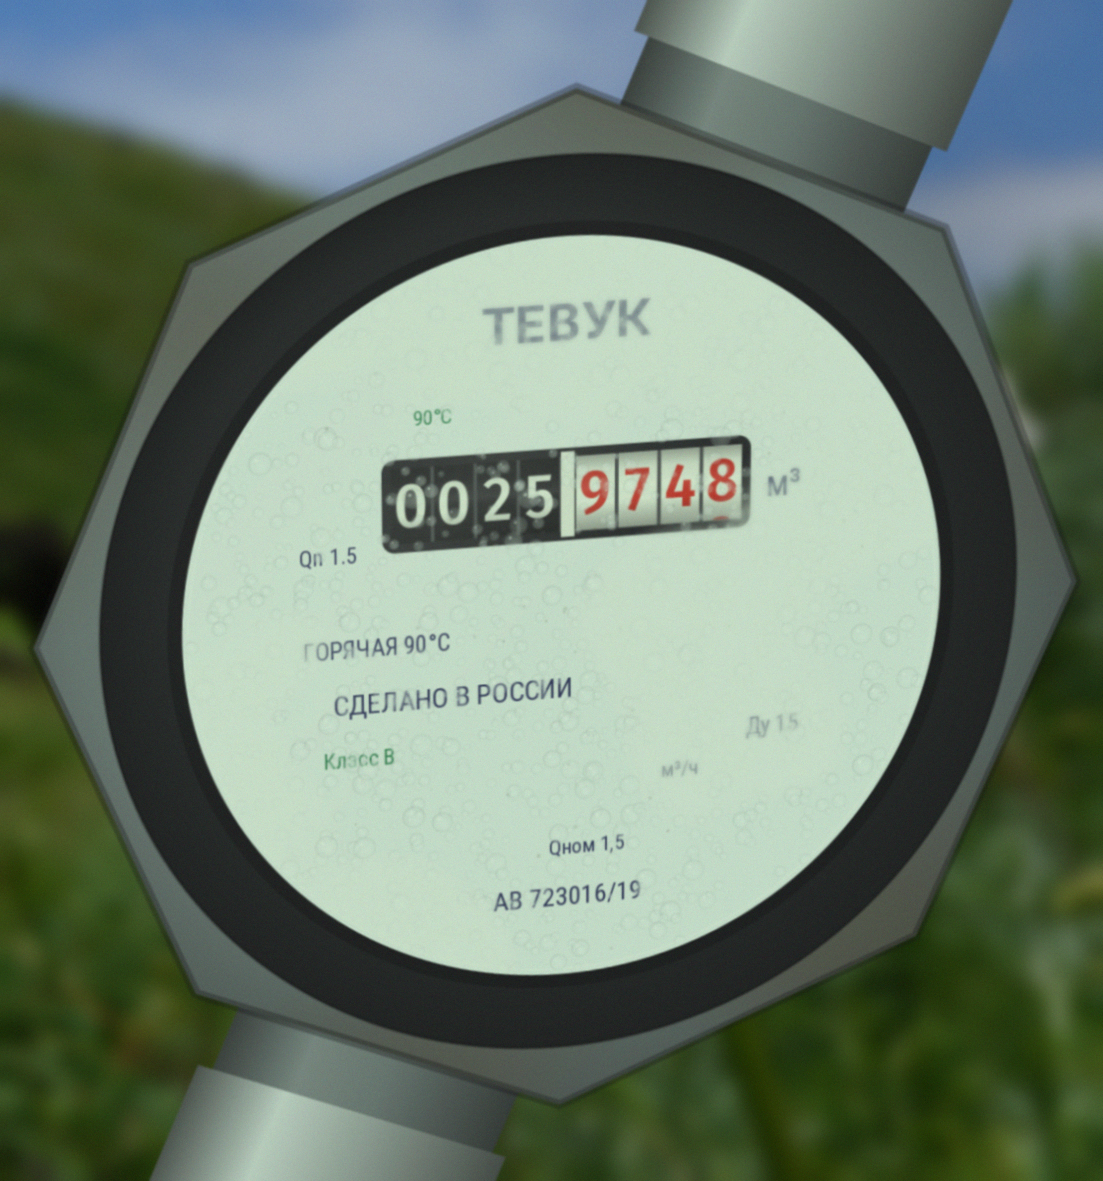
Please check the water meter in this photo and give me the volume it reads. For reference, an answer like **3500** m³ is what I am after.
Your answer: **25.9748** m³
